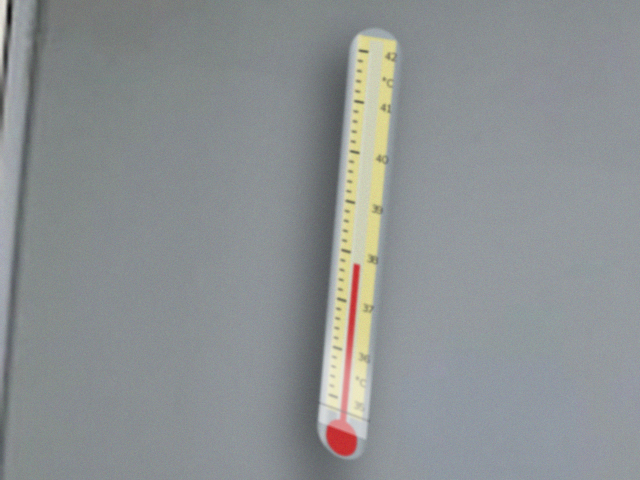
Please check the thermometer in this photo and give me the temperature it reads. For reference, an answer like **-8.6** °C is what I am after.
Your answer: **37.8** °C
